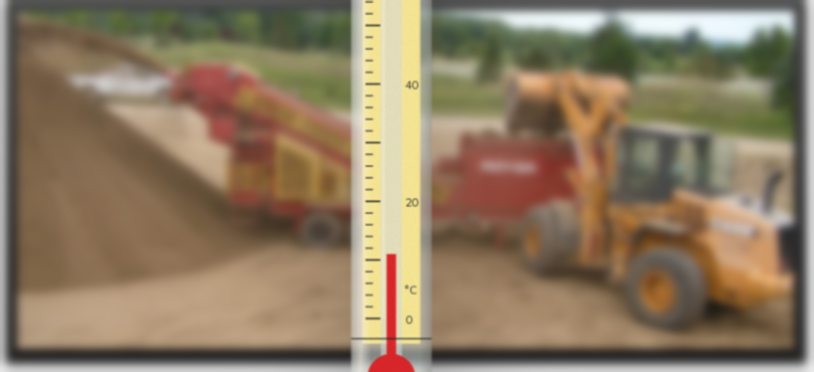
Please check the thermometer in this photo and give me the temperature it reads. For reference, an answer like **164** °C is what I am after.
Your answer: **11** °C
